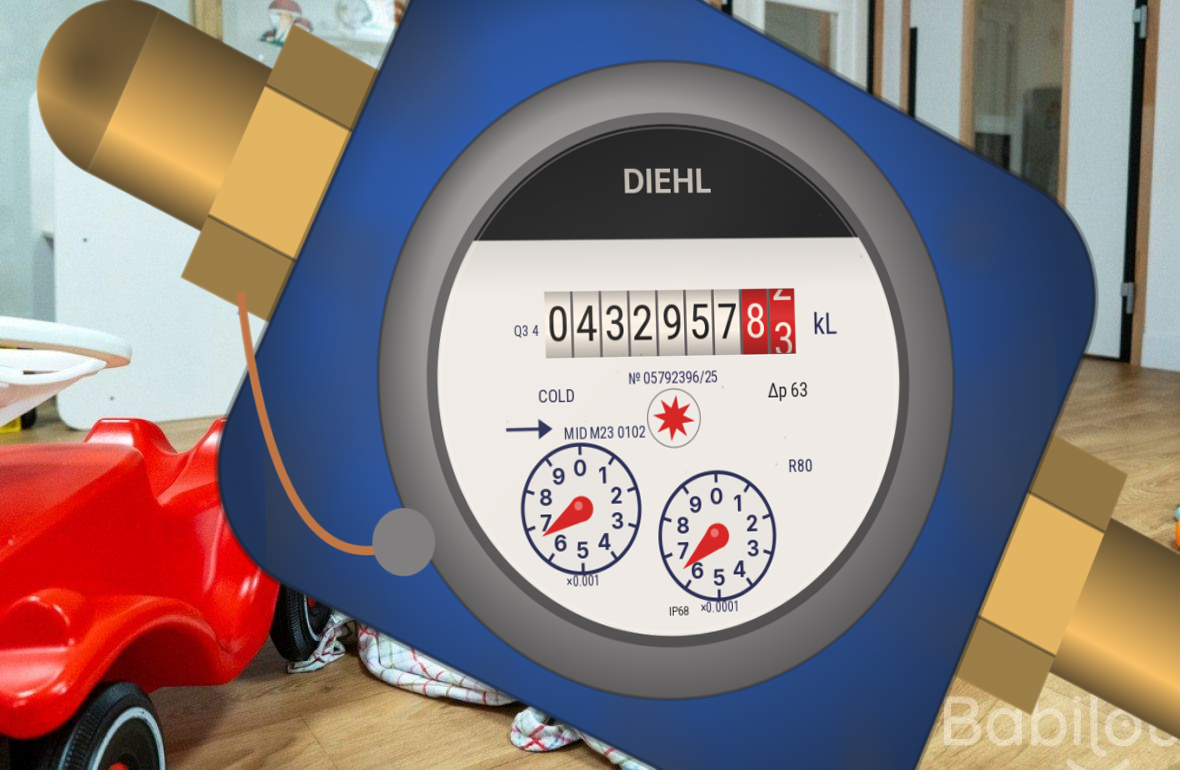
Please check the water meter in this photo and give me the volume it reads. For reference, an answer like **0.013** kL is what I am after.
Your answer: **432957.8266** kL
